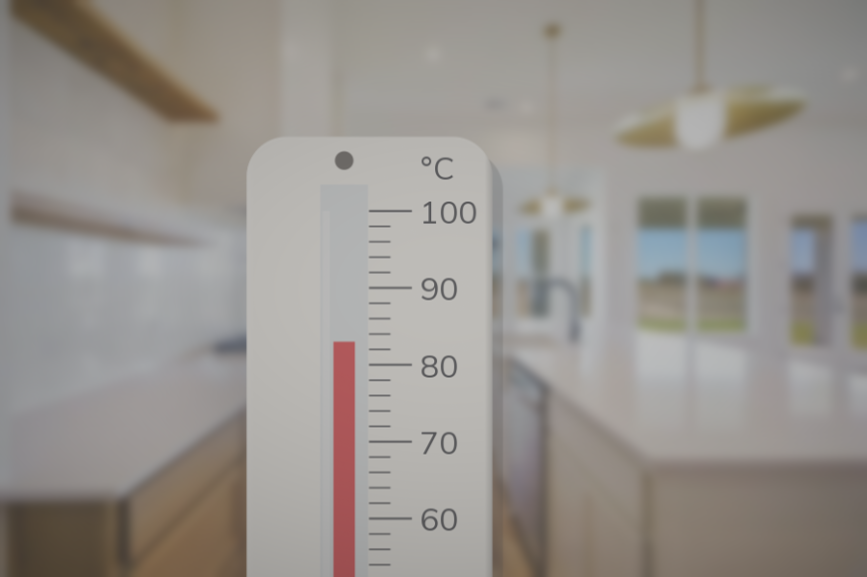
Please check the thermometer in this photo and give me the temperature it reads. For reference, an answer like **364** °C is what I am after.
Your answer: **83** °C
